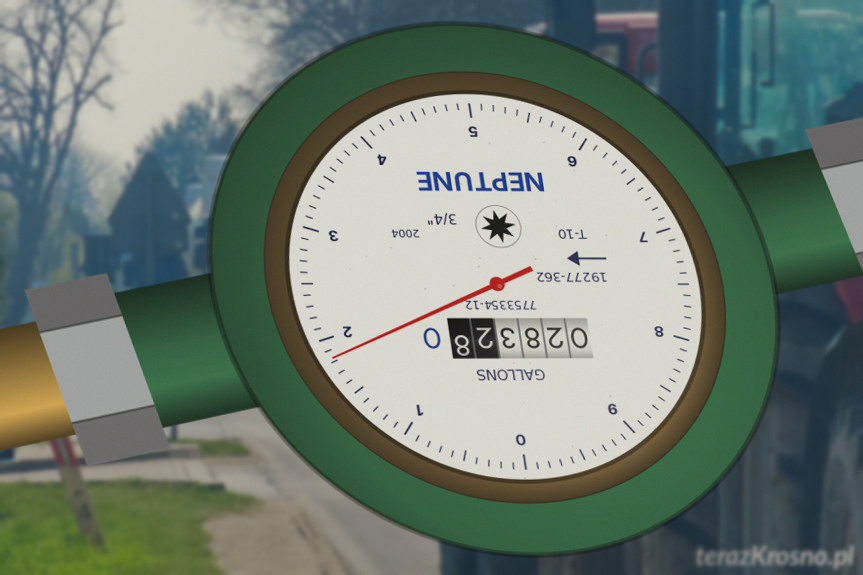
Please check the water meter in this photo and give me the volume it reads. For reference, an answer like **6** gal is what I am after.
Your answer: **283281.8** gal
